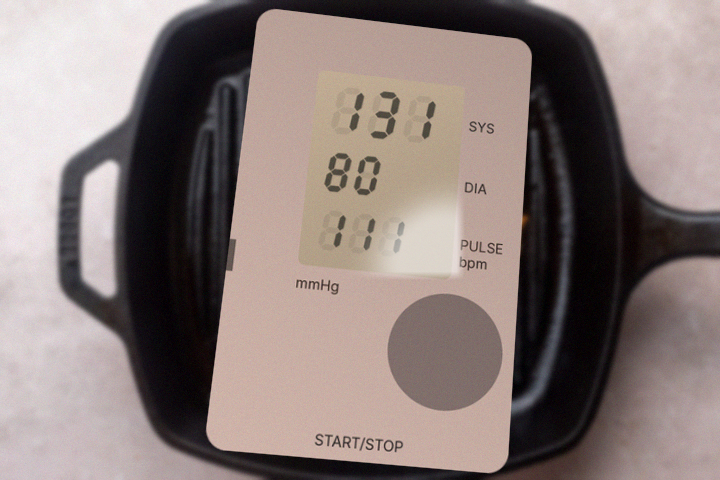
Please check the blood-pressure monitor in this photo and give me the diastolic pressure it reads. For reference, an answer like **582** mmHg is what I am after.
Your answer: **80** mmHg
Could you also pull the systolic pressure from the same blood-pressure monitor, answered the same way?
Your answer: **131** mmHg
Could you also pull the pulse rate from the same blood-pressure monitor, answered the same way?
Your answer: **111** bpm
